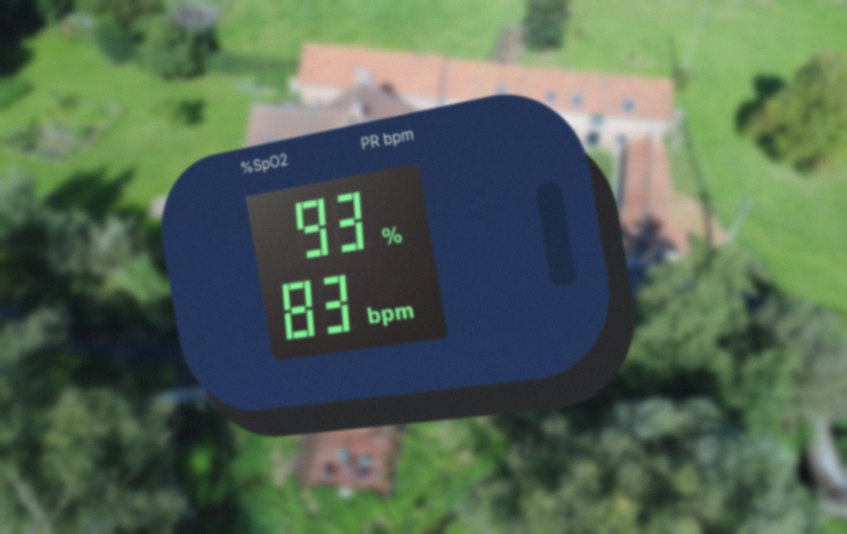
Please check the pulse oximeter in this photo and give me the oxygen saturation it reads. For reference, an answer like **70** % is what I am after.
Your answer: **93** %
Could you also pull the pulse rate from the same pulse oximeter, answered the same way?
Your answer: **83** bpm
